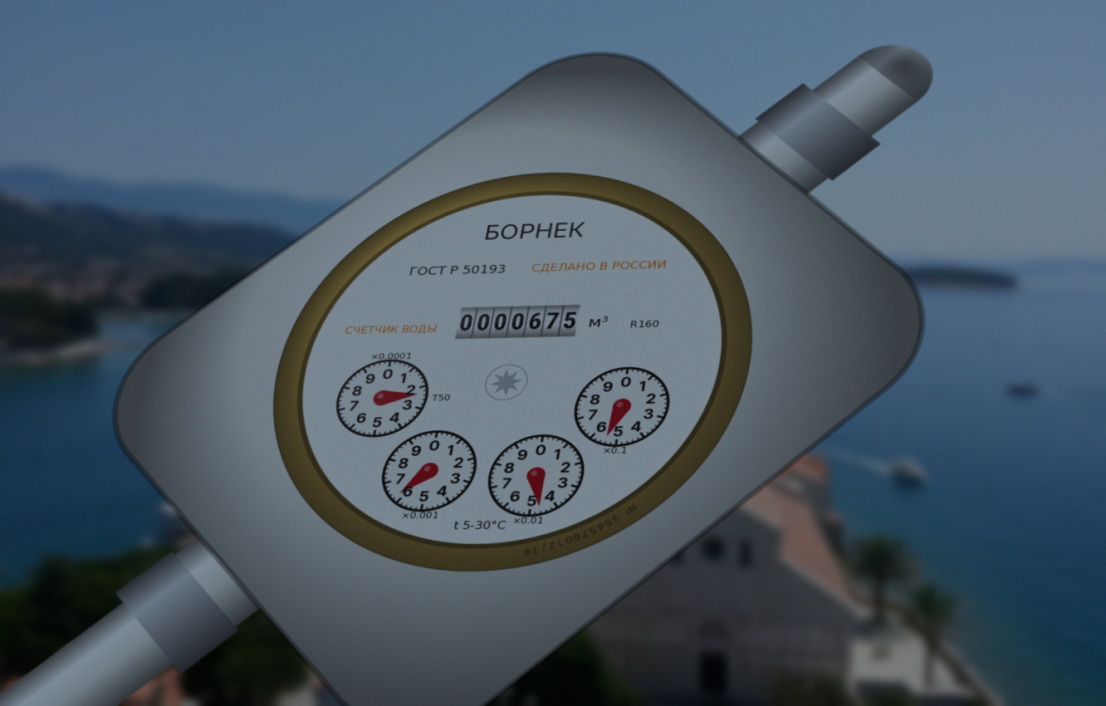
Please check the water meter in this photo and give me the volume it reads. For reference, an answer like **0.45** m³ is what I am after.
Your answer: **675.5462** m³
